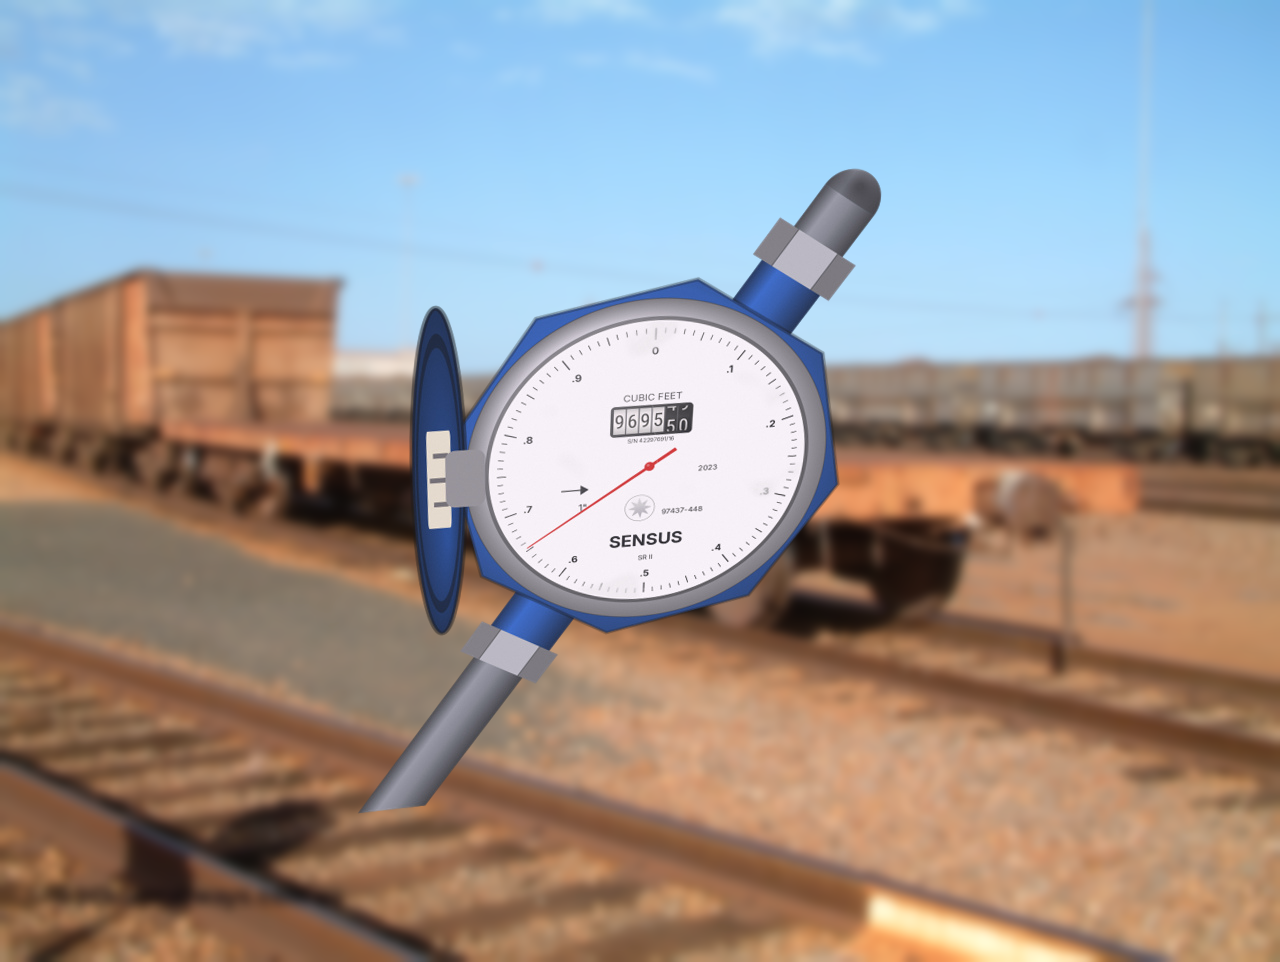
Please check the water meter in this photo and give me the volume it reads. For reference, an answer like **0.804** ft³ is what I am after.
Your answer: **969549.65** ft³
